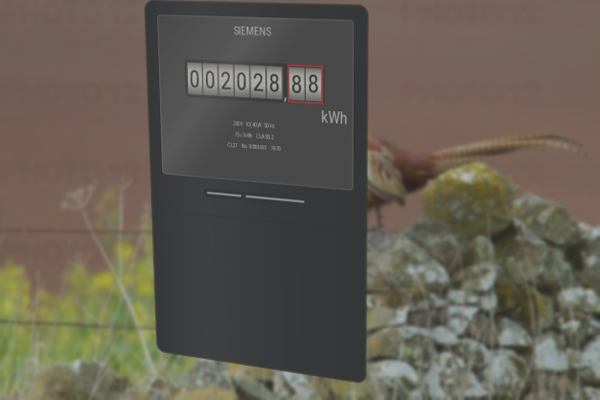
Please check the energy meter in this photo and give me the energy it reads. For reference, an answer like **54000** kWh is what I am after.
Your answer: **2028.88** kWh
